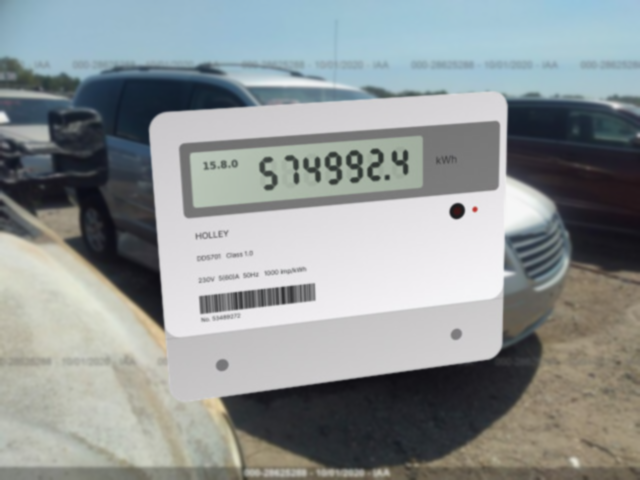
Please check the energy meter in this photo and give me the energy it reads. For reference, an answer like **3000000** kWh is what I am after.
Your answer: **574992.4** kWh
